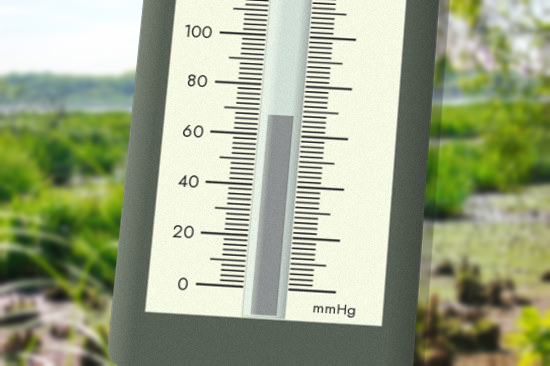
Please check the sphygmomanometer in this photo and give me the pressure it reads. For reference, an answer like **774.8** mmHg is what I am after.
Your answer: **68** mmHg
